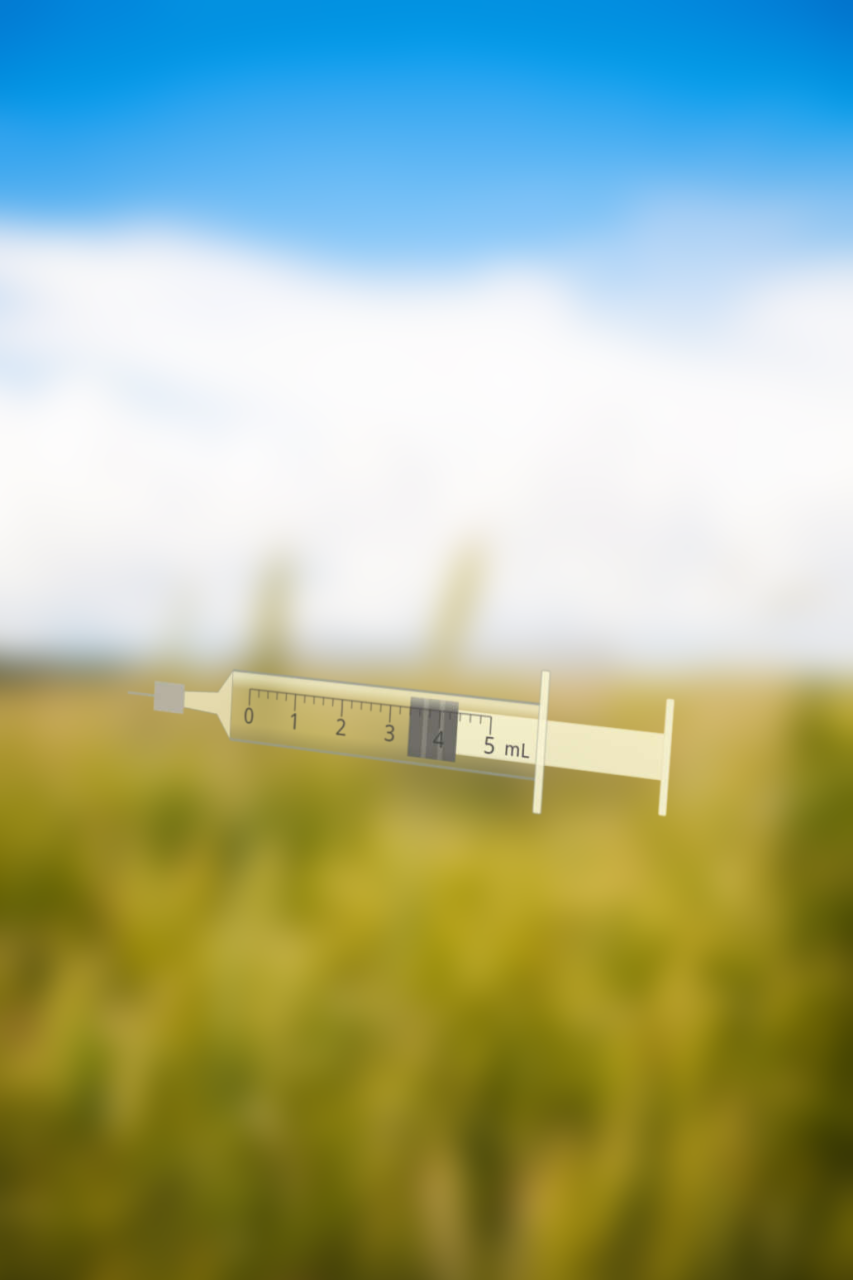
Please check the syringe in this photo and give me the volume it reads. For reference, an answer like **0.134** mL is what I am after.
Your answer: **3.4** mL
